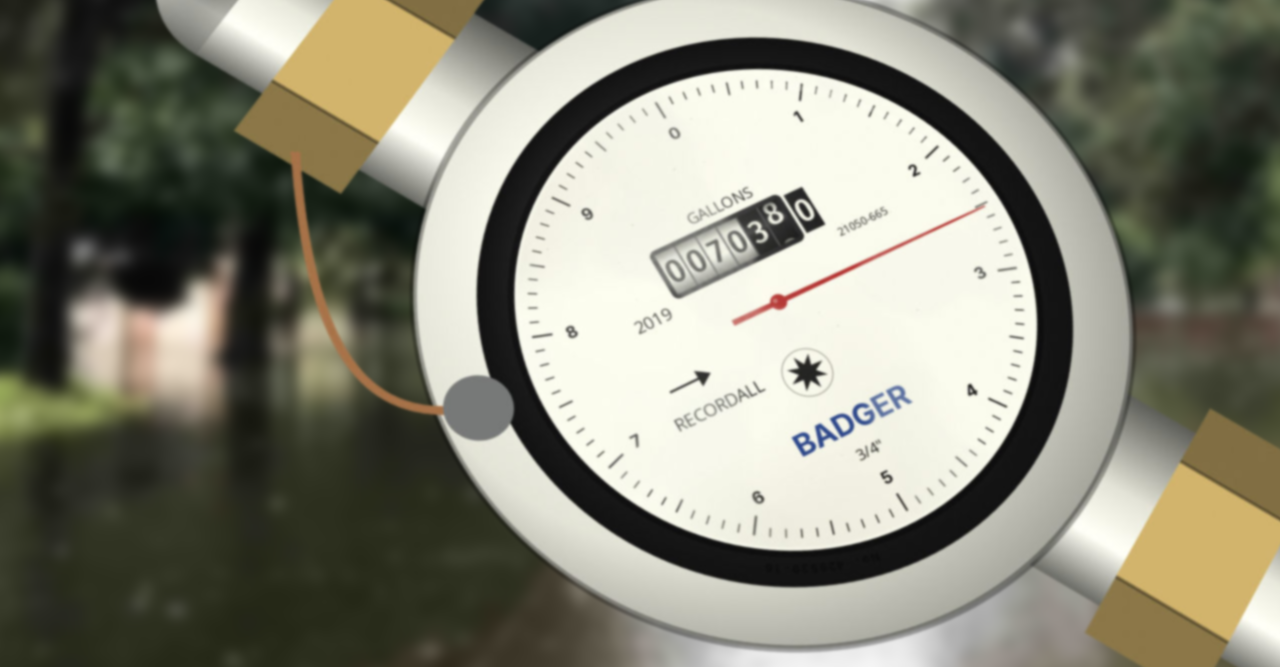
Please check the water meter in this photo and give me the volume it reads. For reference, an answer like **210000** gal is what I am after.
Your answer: **70382.5** gal
